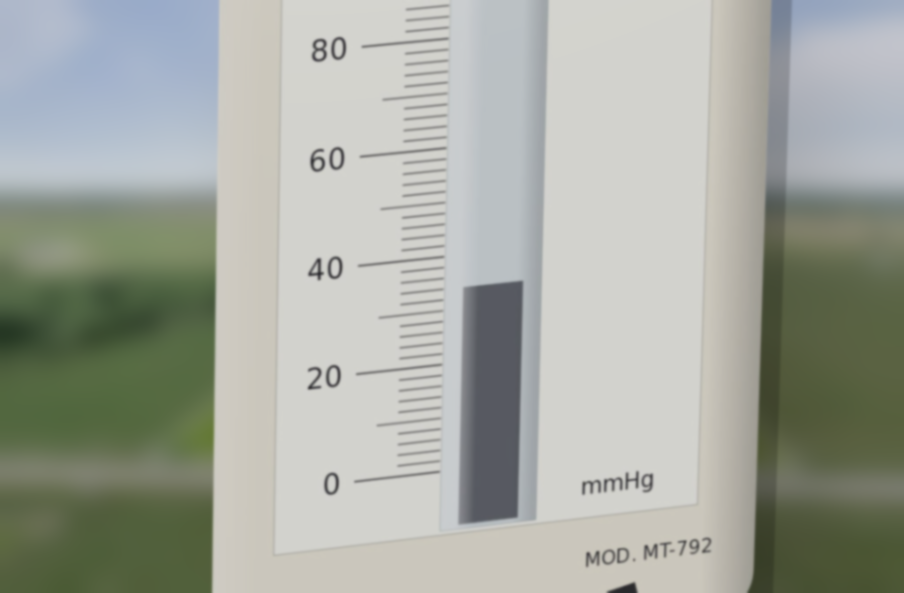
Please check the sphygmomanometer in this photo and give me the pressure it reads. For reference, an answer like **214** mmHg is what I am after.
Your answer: **34** mmHg
